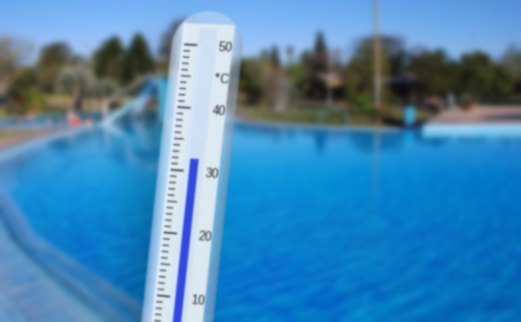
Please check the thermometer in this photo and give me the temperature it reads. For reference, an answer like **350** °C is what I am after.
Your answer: **32** °C
